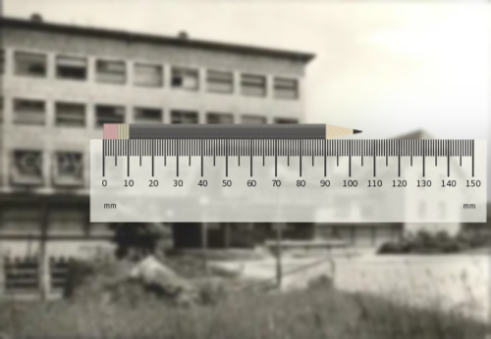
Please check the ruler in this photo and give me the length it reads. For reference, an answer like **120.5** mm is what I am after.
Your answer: **105** mm
